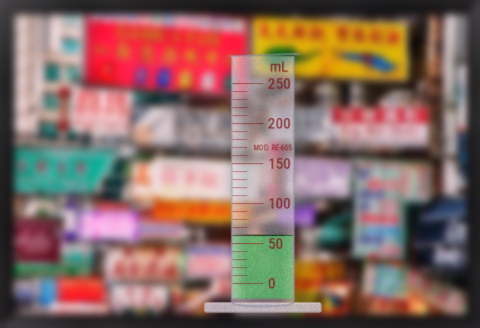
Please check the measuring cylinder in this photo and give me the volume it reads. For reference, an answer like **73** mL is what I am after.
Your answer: **60** mL
